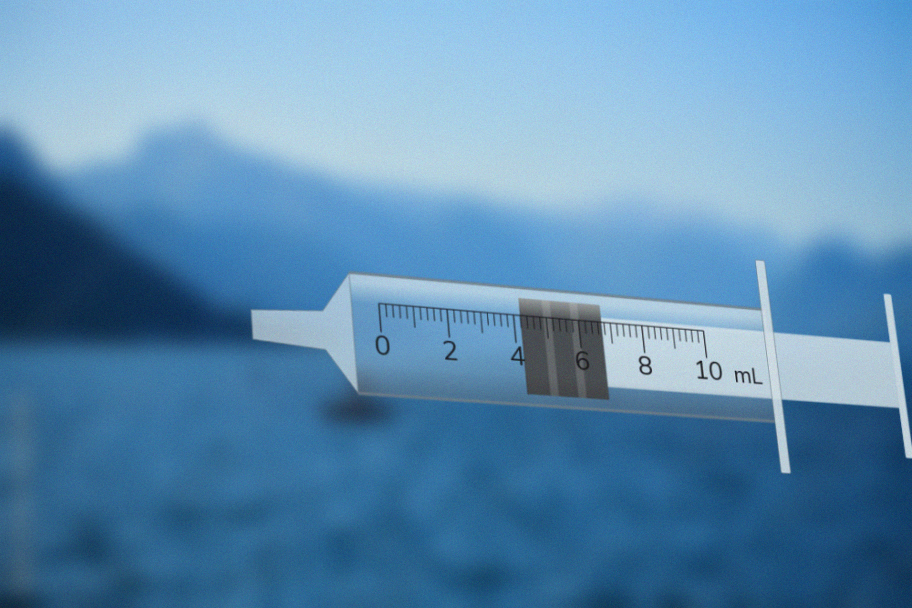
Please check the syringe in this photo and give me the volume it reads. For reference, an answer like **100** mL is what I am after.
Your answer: **4.2** mL
